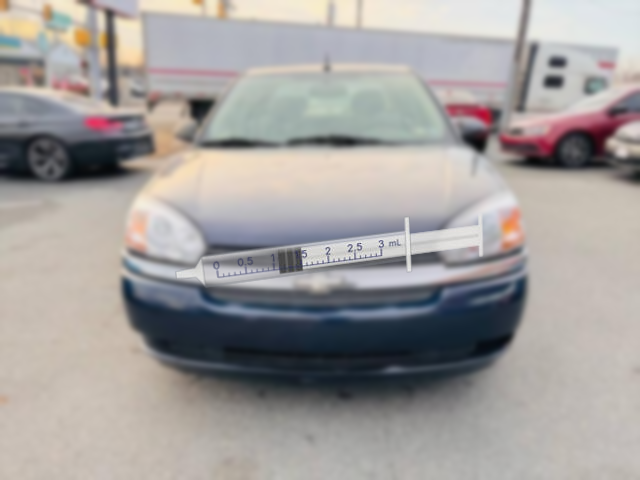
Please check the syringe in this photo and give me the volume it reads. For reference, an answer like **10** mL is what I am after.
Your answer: **1.1** mL
